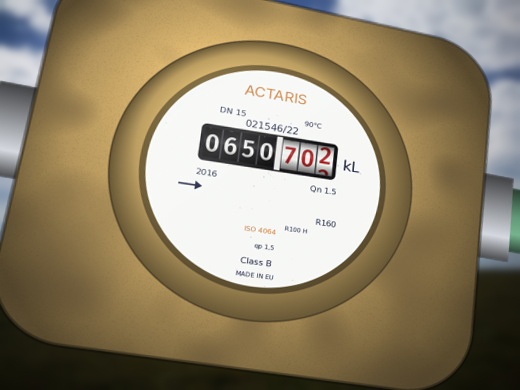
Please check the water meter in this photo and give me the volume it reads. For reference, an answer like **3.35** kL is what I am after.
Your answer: **650.702** kL
